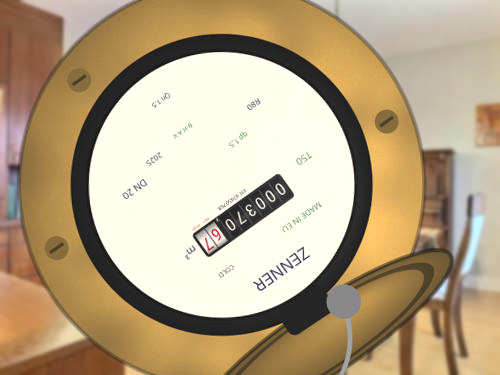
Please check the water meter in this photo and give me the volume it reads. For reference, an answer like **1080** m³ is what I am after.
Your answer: **370.67** m³
